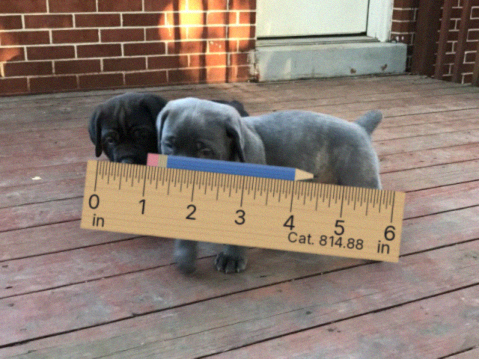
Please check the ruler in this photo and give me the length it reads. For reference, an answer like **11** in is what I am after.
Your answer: **3.5** in
